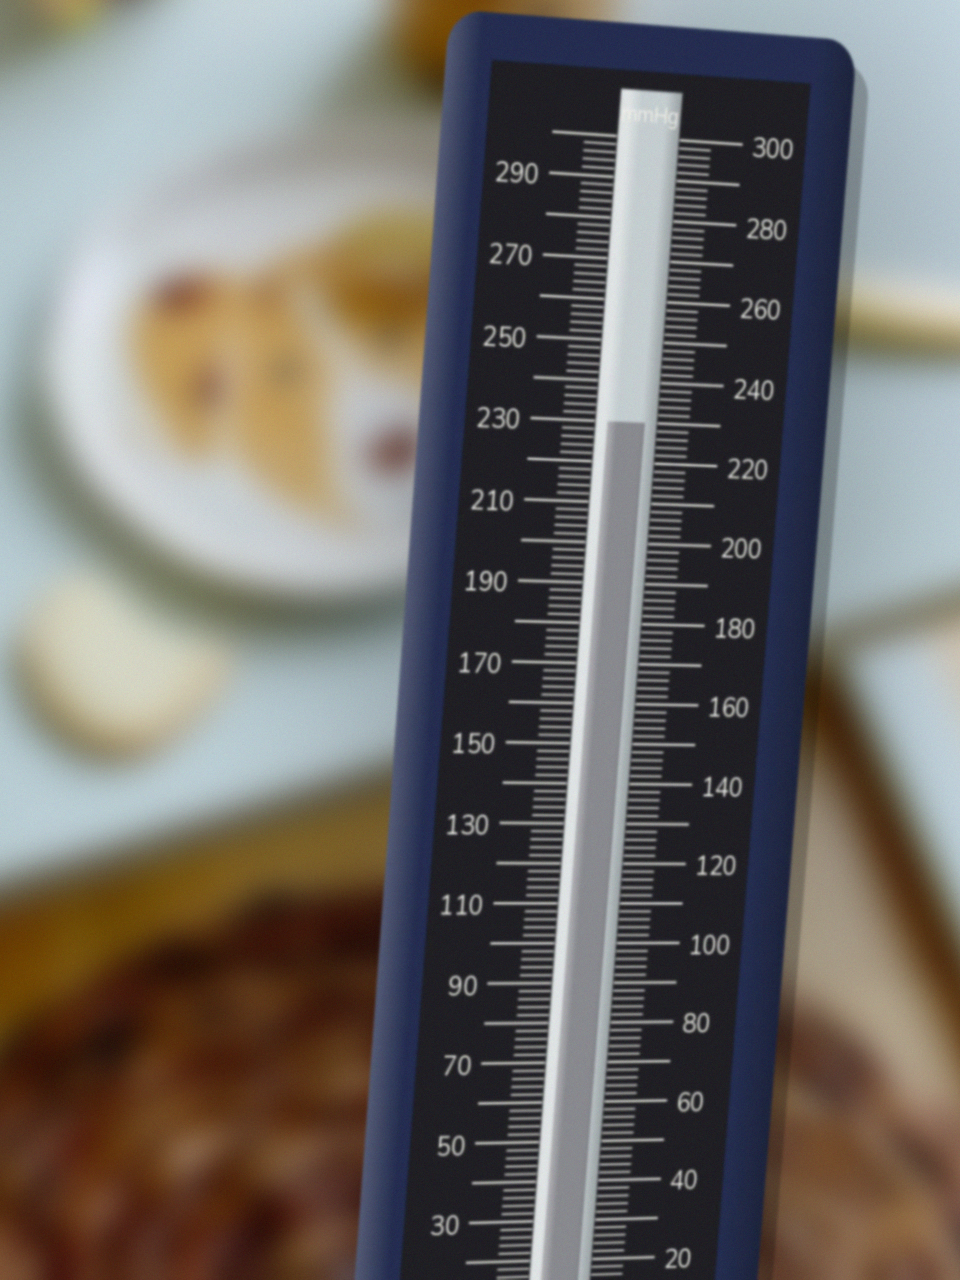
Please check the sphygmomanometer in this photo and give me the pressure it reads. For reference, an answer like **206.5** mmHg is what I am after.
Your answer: **230** mmHg
